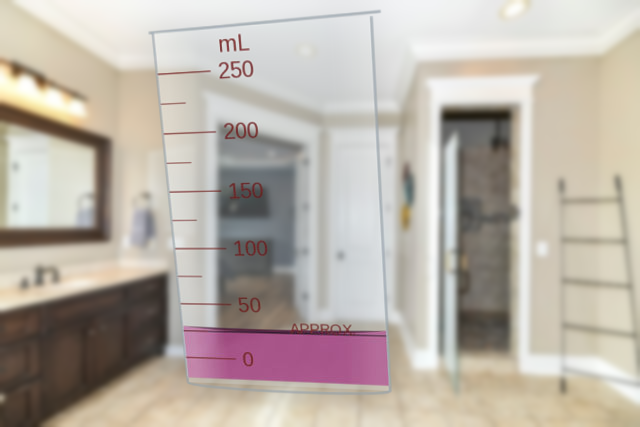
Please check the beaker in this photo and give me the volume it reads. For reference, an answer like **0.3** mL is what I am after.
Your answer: **25** mL
